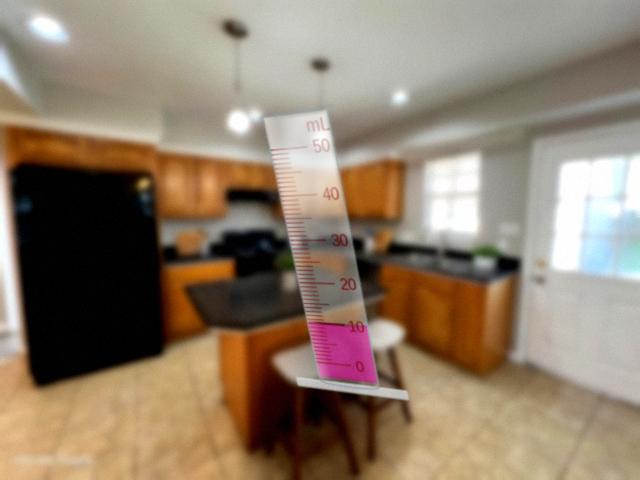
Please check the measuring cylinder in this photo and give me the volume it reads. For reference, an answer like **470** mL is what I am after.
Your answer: **10** mL
